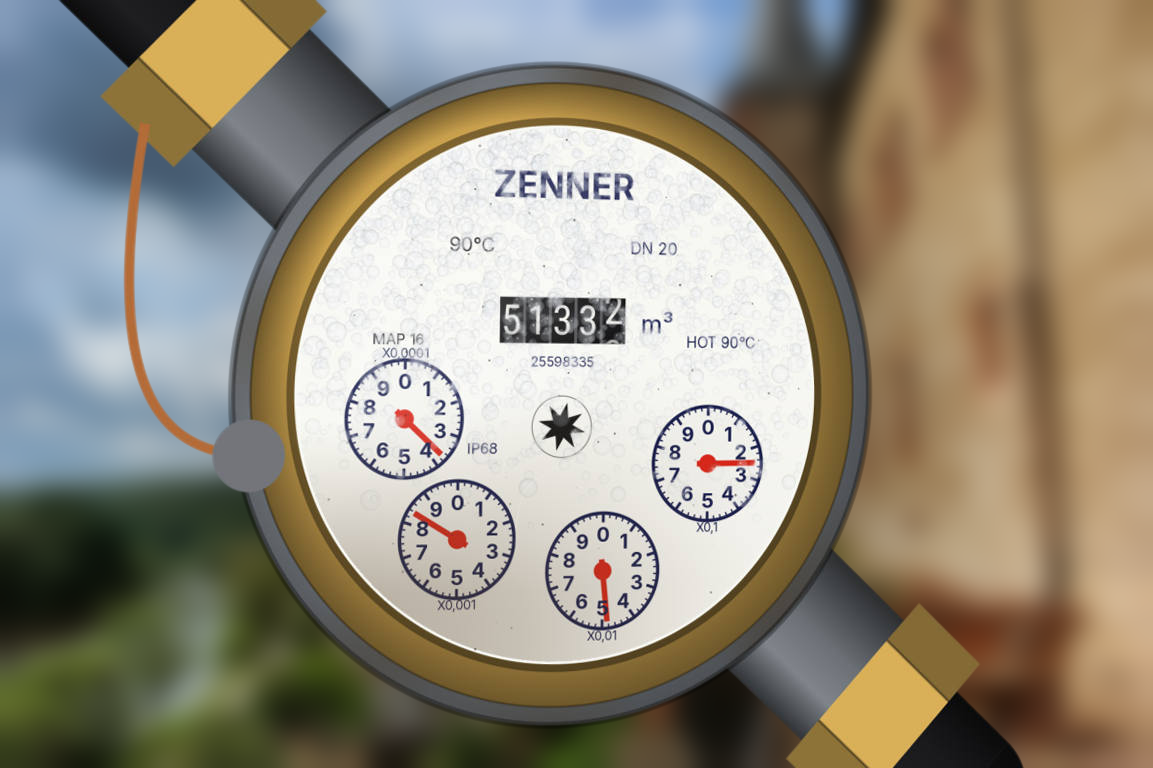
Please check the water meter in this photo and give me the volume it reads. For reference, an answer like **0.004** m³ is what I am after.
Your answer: **51332.2483** m³
